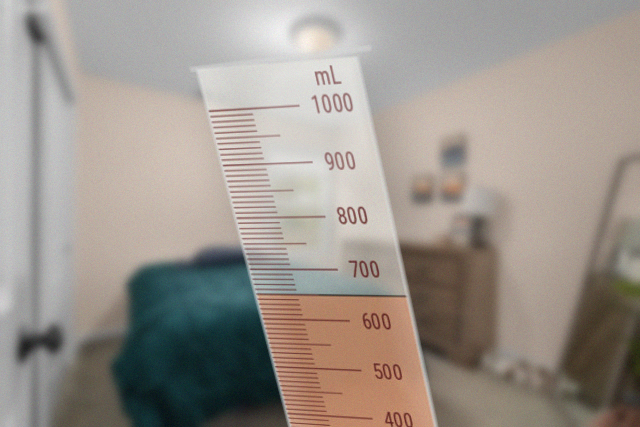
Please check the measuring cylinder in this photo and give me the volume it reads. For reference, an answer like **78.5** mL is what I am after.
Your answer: **650** mL
